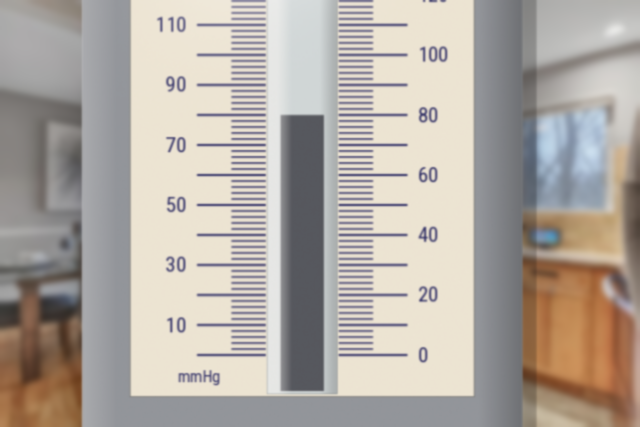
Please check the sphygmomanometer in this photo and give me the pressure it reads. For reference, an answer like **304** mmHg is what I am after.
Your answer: **80** mmHg
